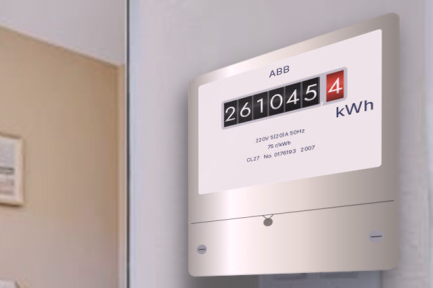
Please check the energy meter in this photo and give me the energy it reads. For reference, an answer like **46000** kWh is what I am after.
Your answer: **261045.4** kWh
